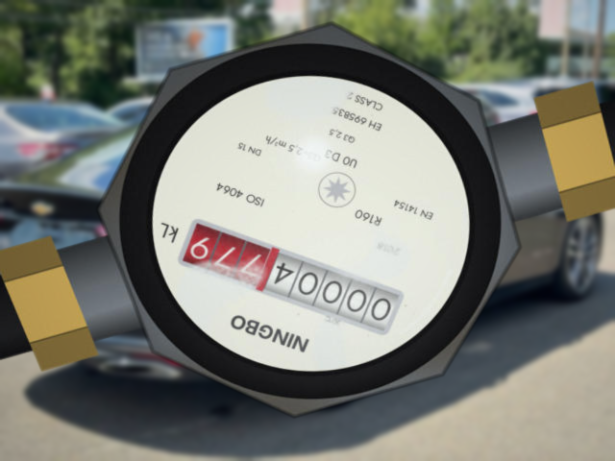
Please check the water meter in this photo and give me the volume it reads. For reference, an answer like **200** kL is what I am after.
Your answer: **4.779** kL
